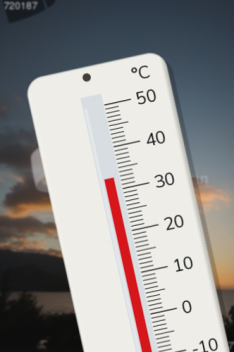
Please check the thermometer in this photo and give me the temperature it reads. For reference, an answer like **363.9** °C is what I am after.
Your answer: **33** °C
